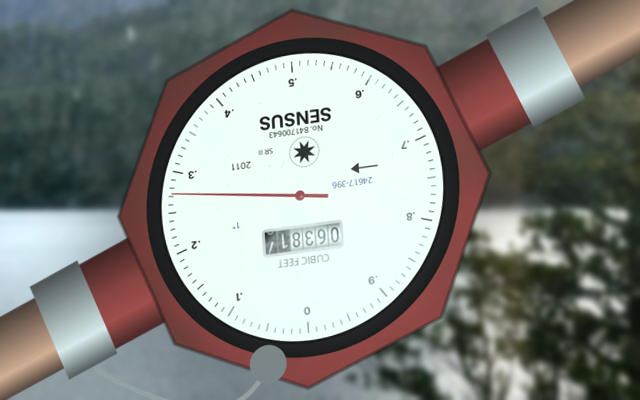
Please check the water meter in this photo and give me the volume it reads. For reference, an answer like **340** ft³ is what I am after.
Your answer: **63817.27** ft³
